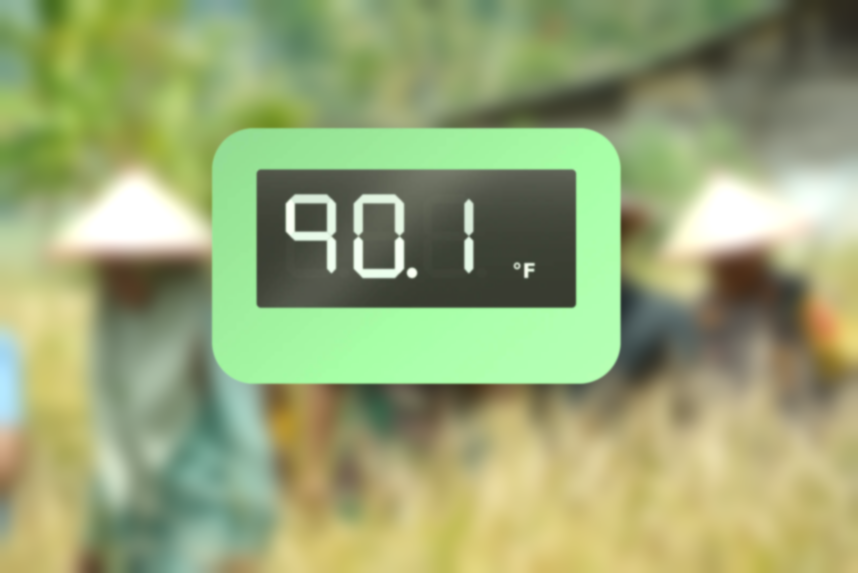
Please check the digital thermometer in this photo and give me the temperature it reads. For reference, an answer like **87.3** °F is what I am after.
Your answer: **90.1** °F
